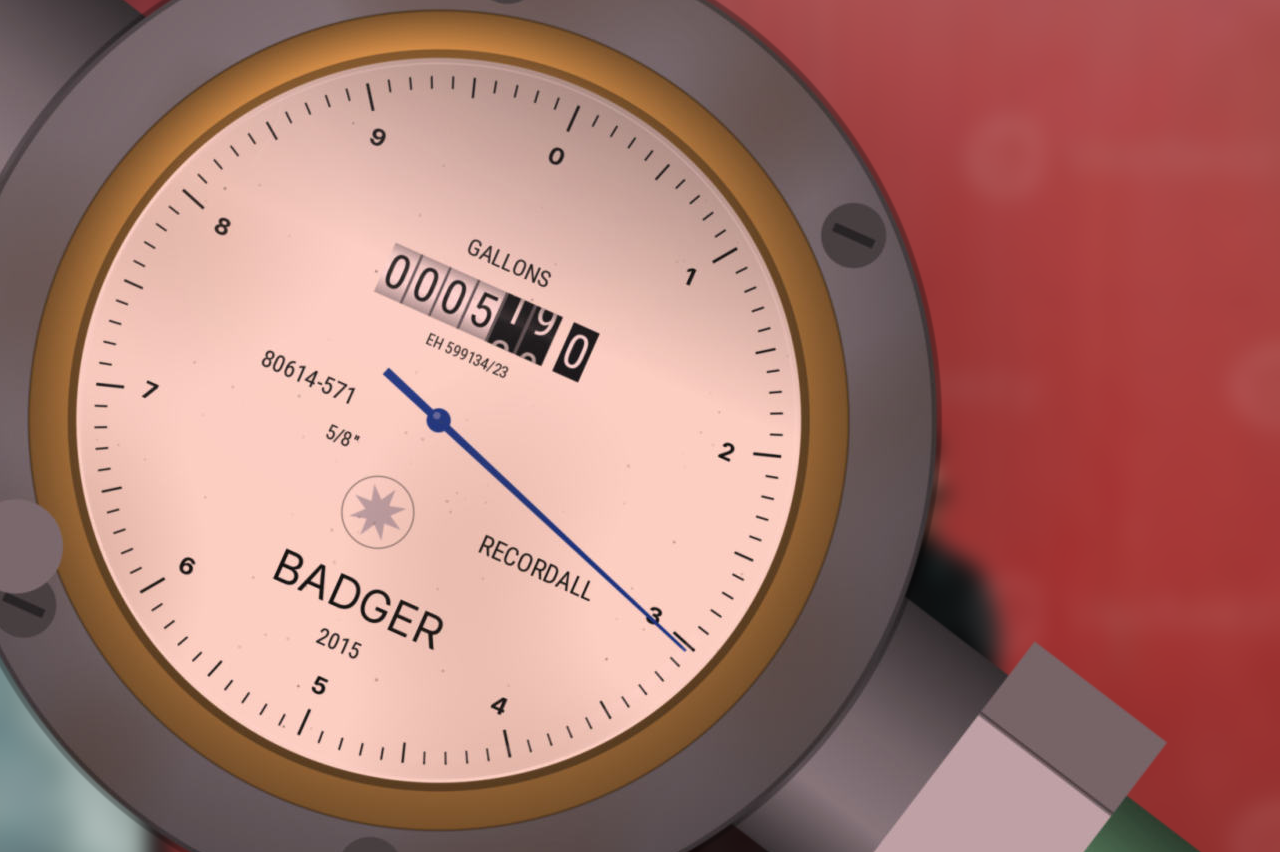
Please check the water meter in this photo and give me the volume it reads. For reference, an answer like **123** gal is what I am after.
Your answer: **5193.0** gal
